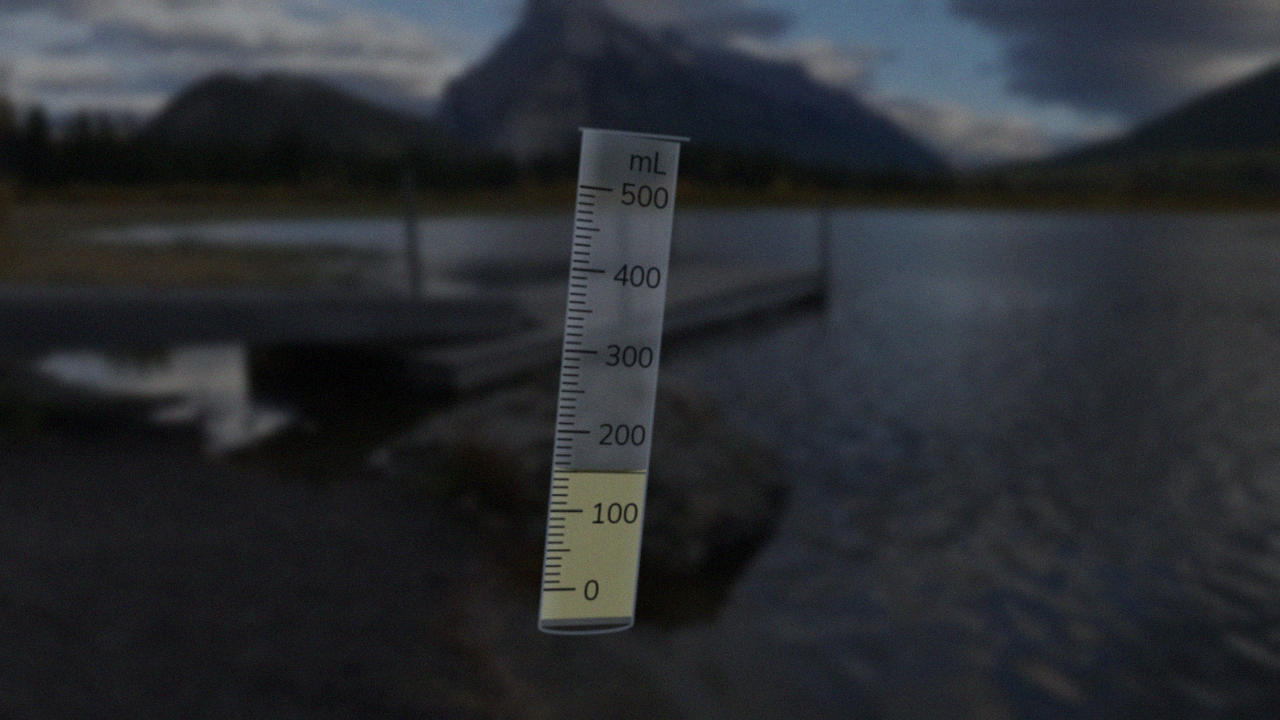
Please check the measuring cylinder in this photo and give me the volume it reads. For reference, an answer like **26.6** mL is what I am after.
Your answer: **150** mL
